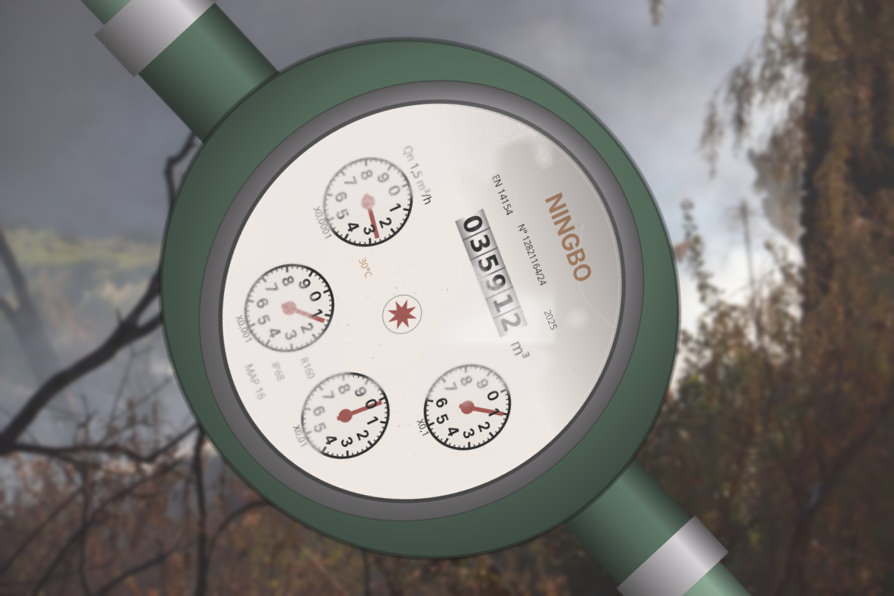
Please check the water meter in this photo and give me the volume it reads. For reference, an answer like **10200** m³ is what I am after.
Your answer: **35912.1012** m³
